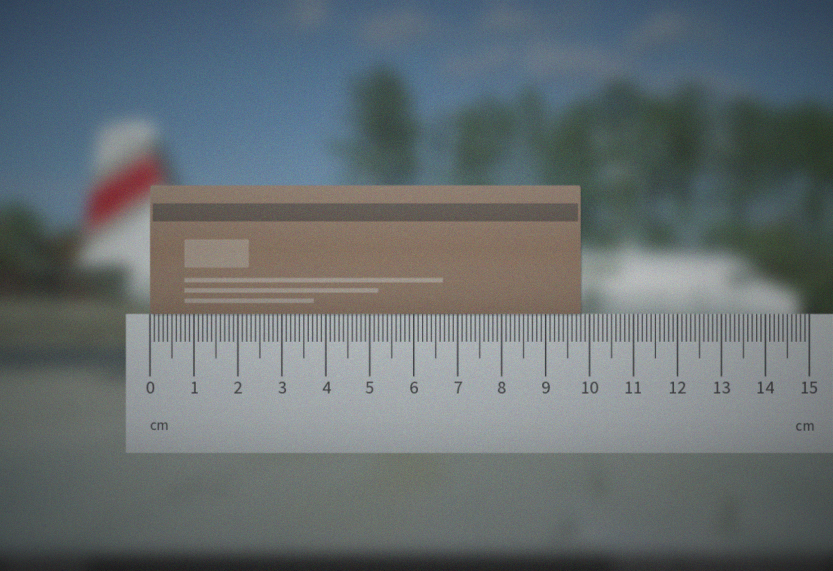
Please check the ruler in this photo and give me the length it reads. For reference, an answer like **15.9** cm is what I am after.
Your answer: **9.8** cm
